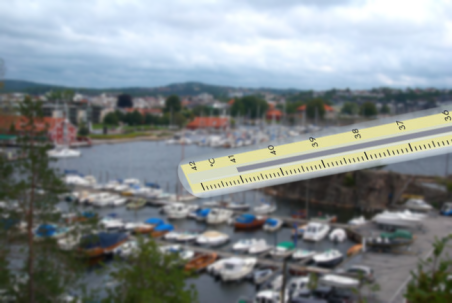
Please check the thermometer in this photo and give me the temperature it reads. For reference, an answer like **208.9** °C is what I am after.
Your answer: **41** °C
